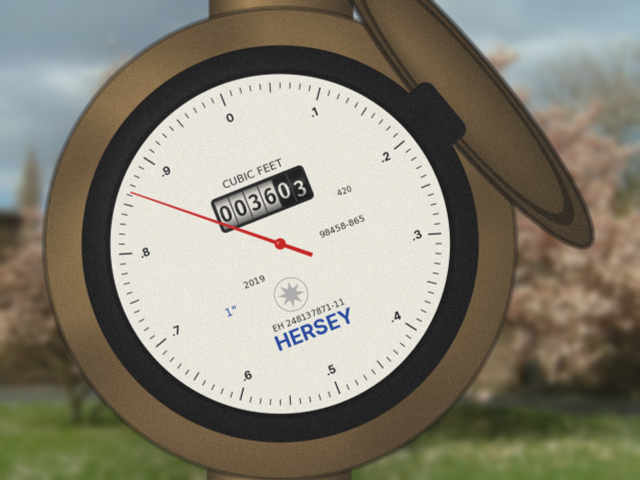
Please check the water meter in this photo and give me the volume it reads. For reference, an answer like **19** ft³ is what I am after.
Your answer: **3602.86** ft³
